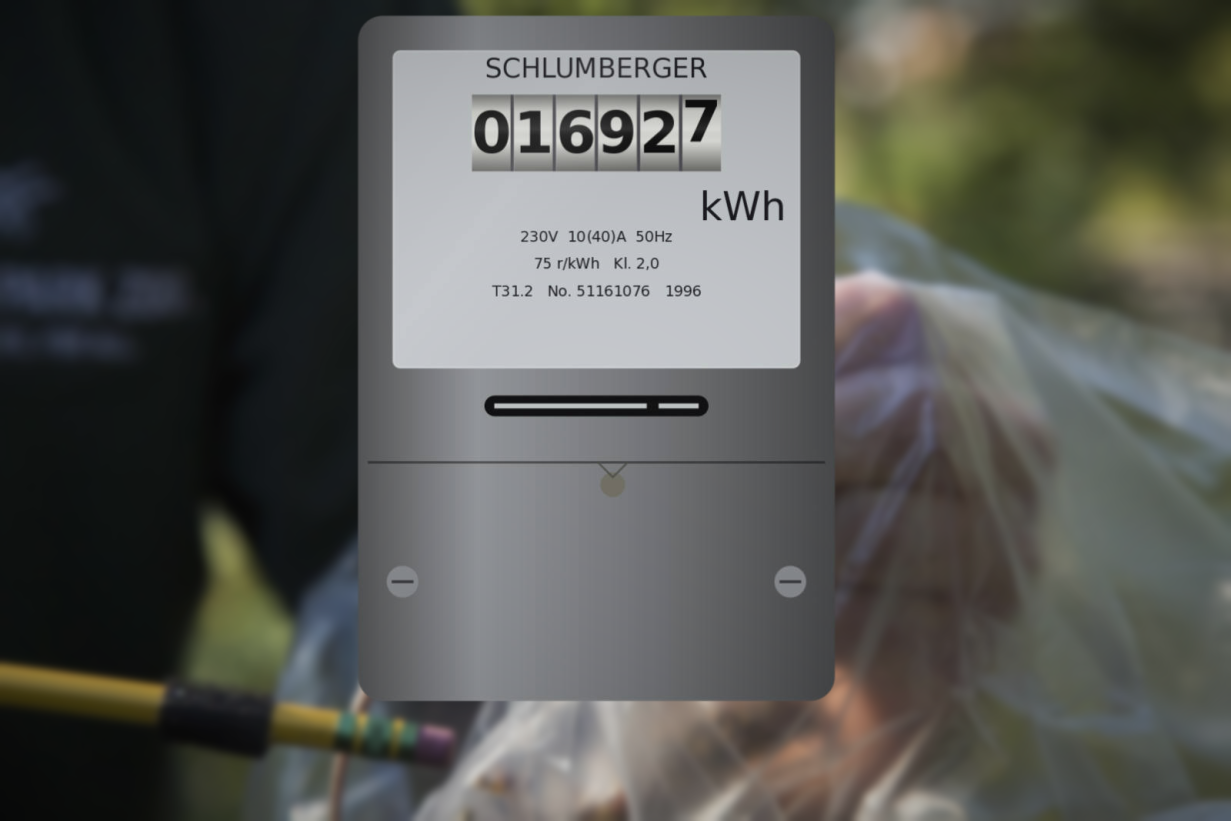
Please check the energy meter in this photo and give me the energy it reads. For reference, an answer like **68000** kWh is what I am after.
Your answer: **16927** kWh
